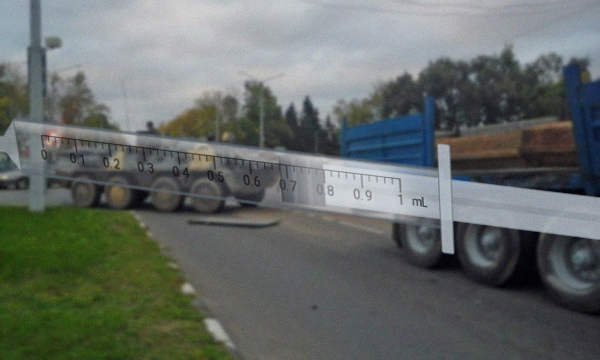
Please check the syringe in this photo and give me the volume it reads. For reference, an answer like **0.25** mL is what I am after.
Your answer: **0.68** mL
